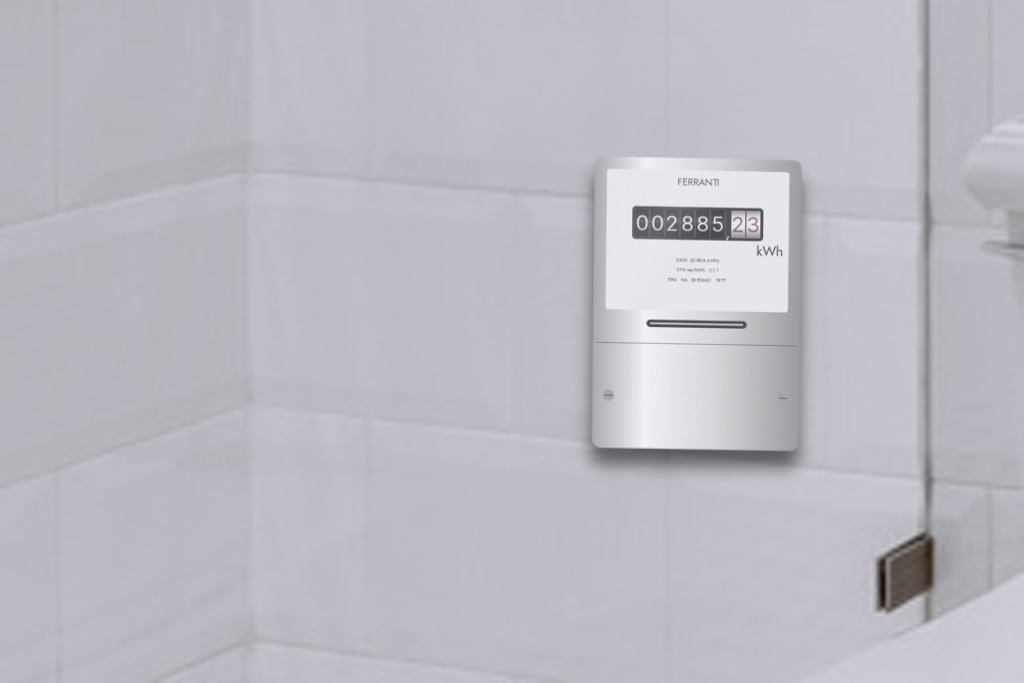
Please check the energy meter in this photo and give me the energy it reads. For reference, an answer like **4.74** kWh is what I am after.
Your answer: **2885.23** kWh
